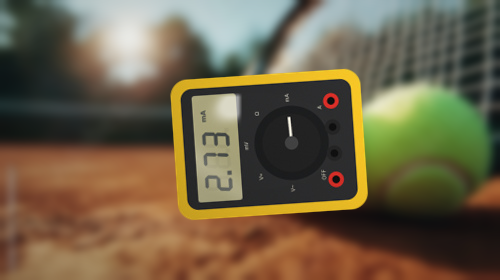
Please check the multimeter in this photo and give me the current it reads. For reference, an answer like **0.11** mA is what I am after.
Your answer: **2.73** mA
